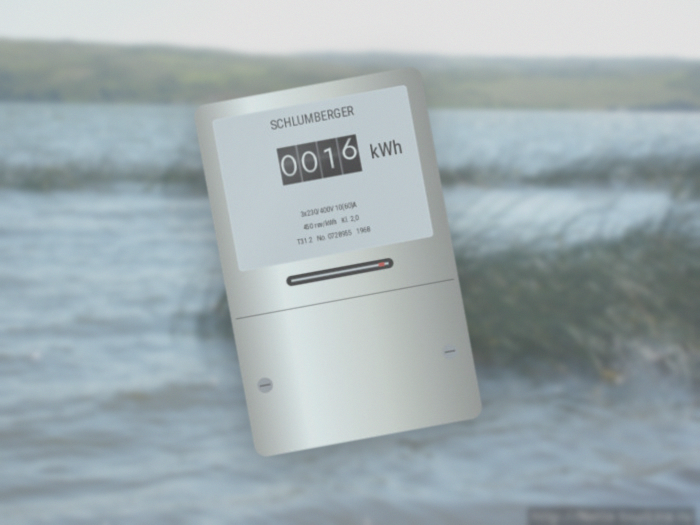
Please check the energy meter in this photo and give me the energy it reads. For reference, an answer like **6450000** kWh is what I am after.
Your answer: **16** kWh
